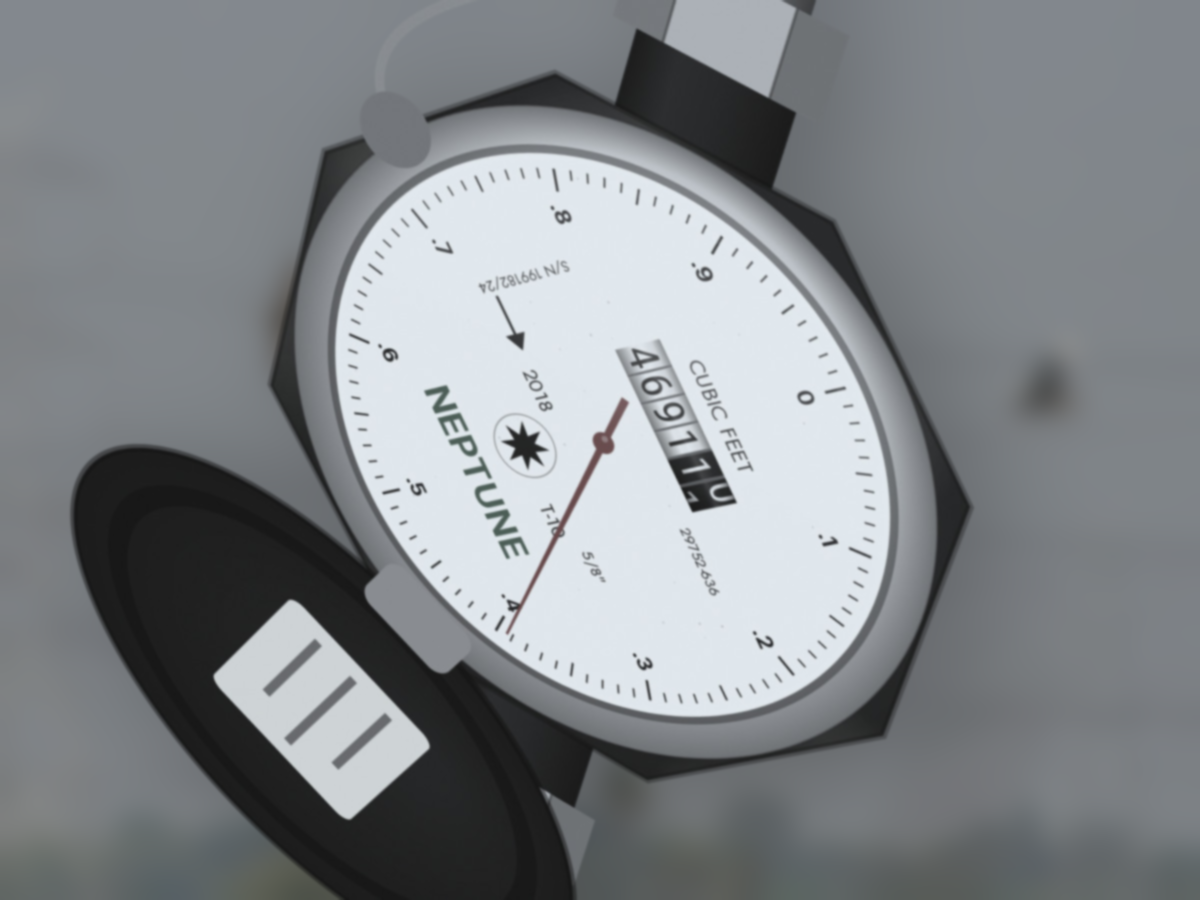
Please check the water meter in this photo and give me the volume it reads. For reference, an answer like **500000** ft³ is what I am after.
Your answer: **469110.39** ft³
